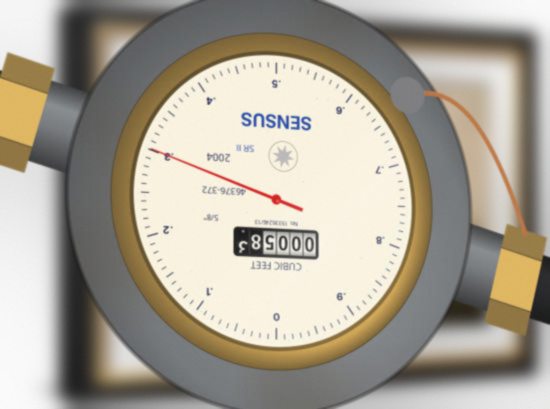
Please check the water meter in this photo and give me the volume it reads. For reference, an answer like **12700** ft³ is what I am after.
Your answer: **583.30** ft³
